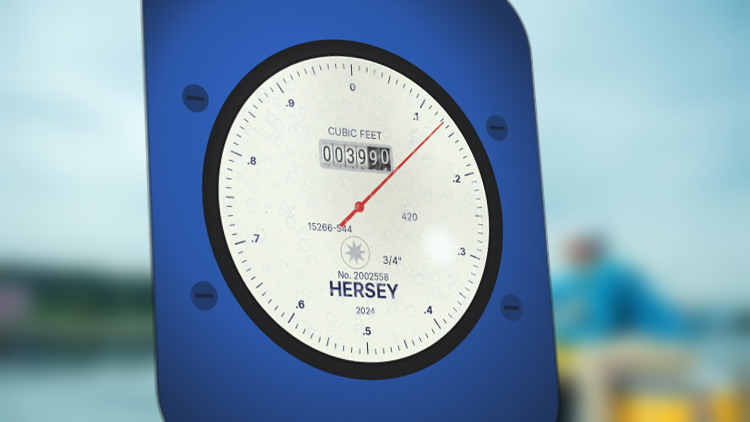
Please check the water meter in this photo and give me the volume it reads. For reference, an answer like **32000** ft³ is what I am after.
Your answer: **3990.13** ft³
